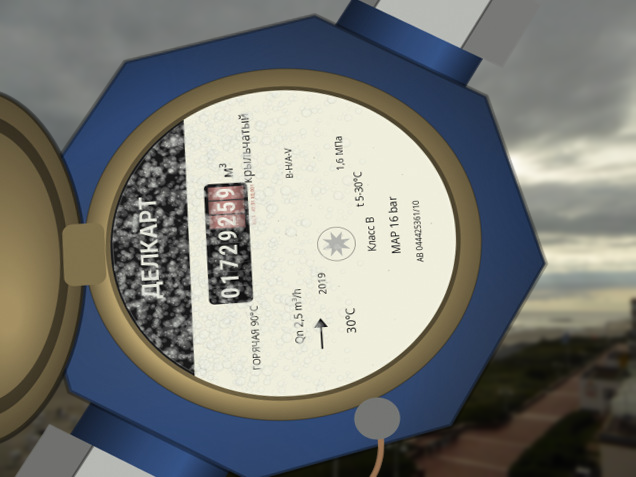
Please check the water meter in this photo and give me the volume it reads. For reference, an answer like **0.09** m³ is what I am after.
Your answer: **1729.259** m³
